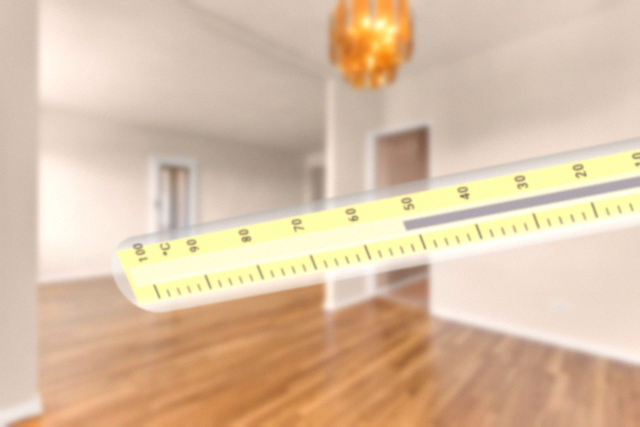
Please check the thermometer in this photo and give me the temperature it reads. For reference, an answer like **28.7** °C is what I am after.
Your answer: **52** °C
